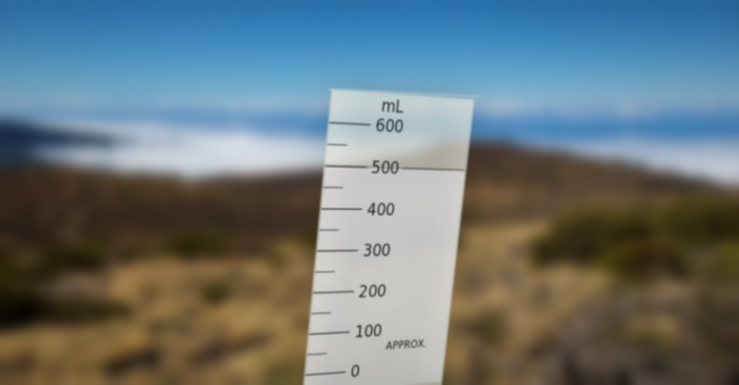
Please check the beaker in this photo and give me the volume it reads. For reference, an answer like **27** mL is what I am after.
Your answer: **500** mL
